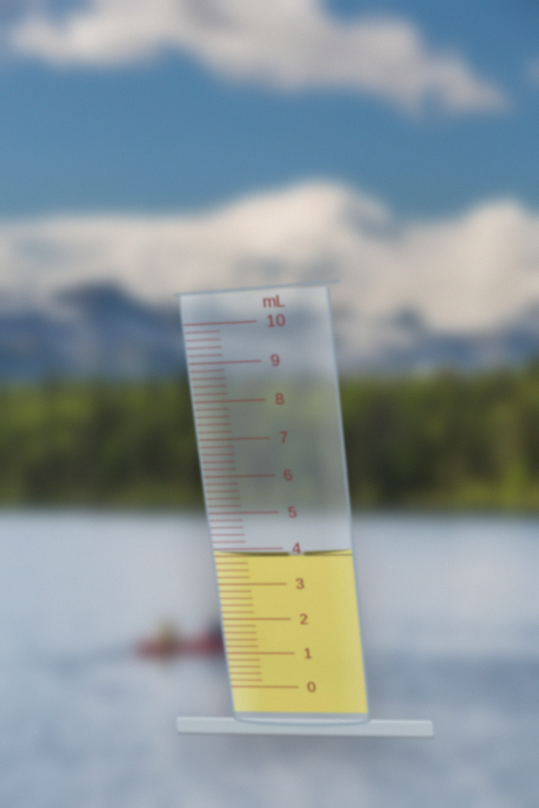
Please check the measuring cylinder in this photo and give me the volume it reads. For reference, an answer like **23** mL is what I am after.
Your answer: **3.8** mL
